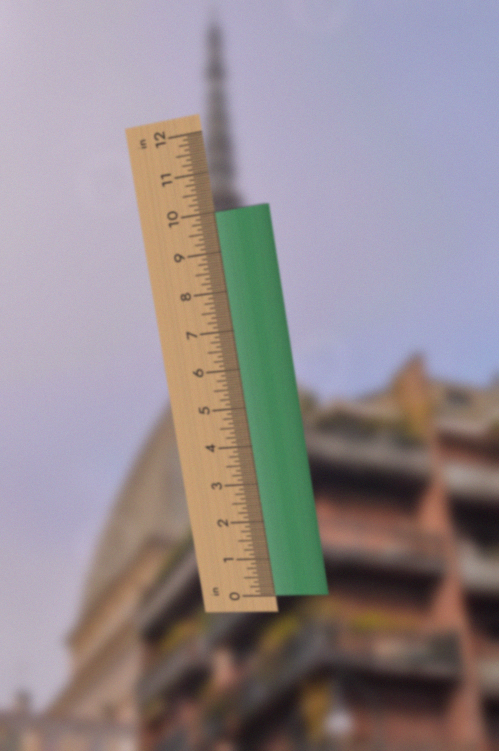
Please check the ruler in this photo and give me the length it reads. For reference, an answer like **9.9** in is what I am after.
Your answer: **10** in
